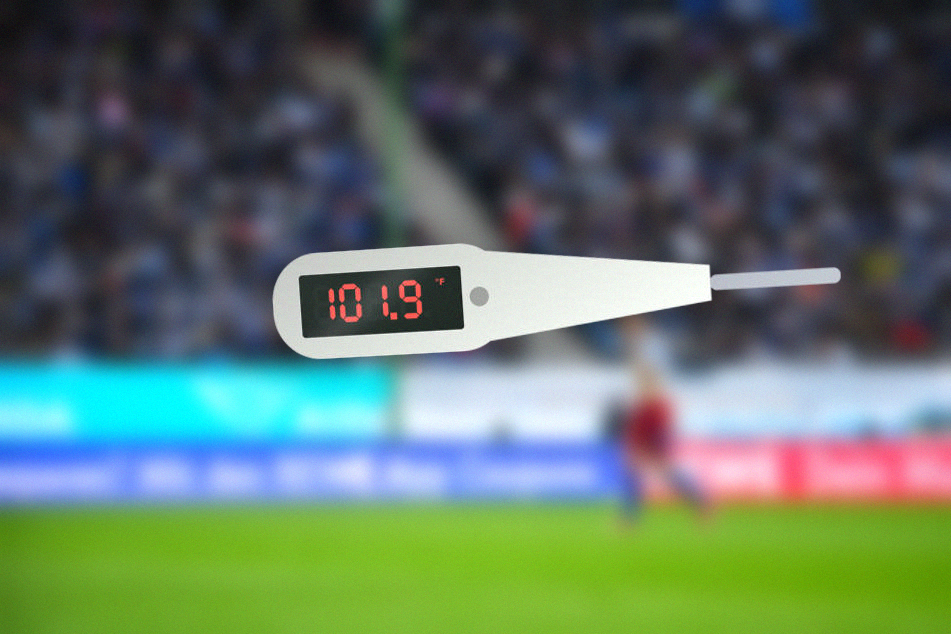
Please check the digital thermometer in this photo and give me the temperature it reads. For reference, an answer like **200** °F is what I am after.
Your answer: **101.9** °F
